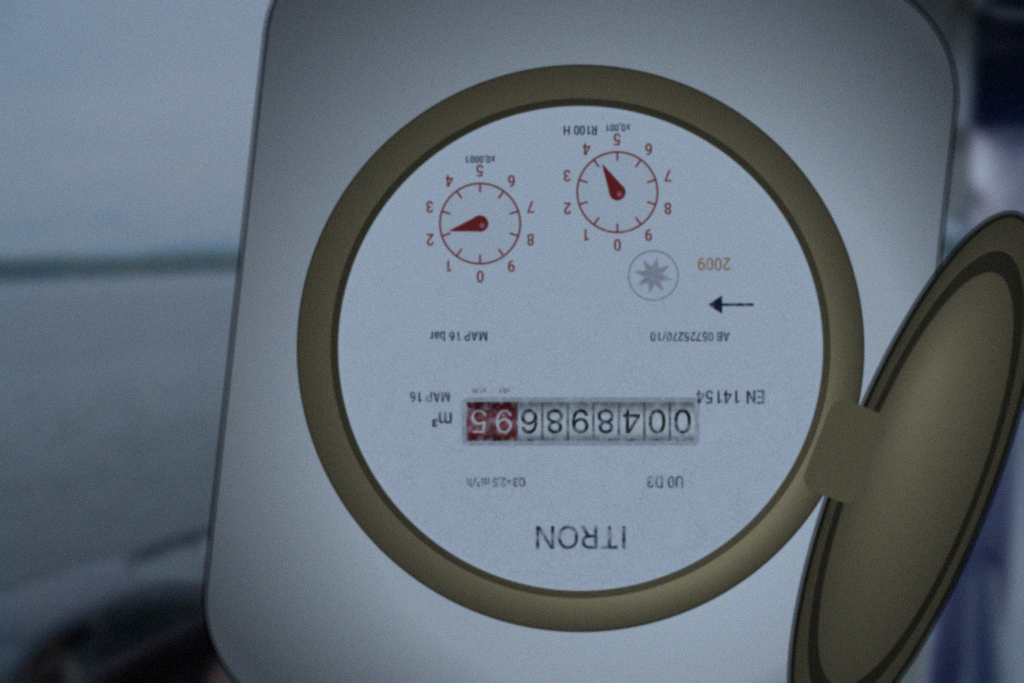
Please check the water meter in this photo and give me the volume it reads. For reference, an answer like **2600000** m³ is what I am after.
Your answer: **48986.9542** m³
